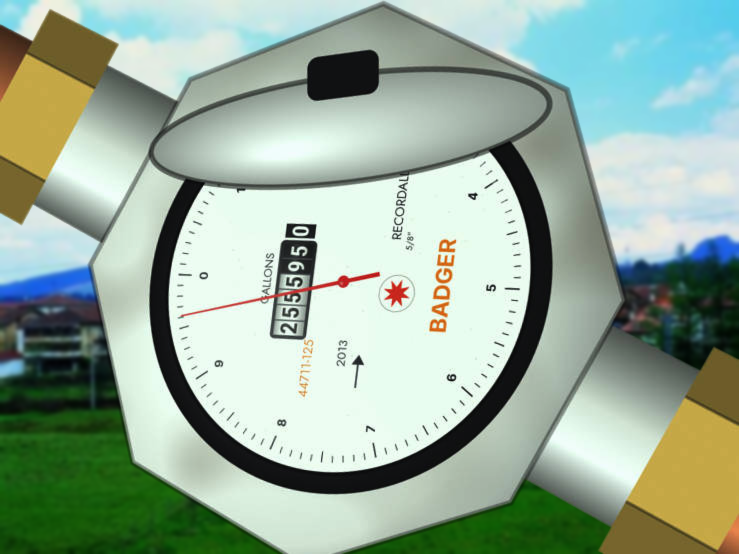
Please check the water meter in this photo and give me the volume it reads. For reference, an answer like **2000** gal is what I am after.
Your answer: **2555949.6** gal
